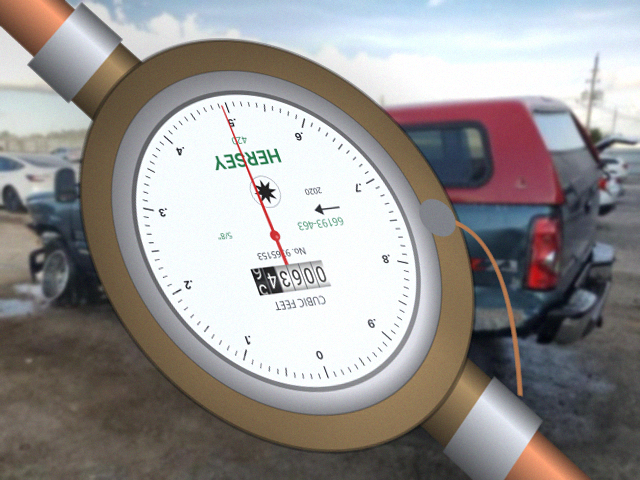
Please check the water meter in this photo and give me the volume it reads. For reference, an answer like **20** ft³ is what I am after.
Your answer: **6345.49** ft³
